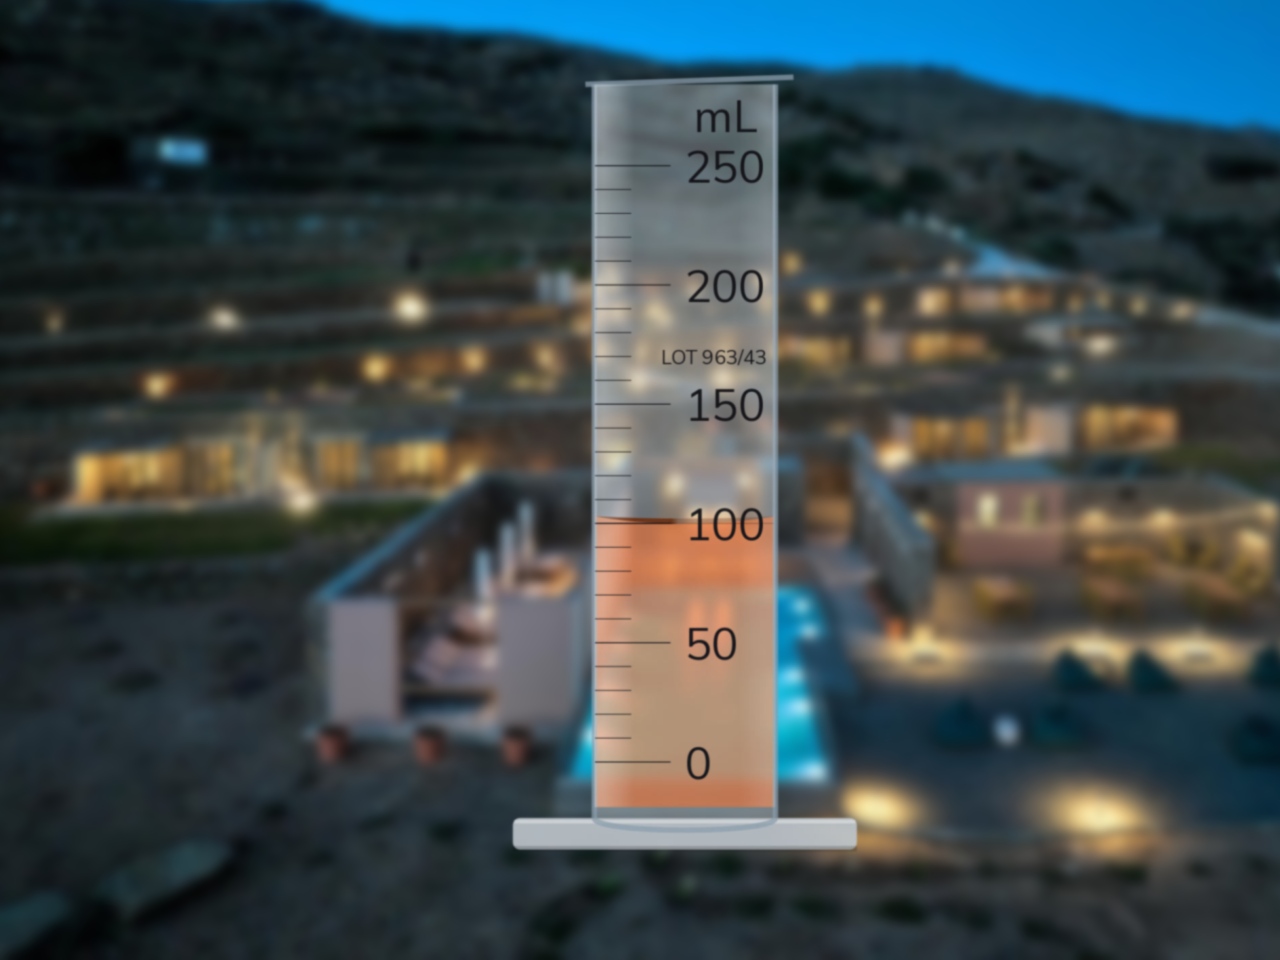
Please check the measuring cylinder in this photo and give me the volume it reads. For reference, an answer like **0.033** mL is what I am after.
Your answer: **100** mL
